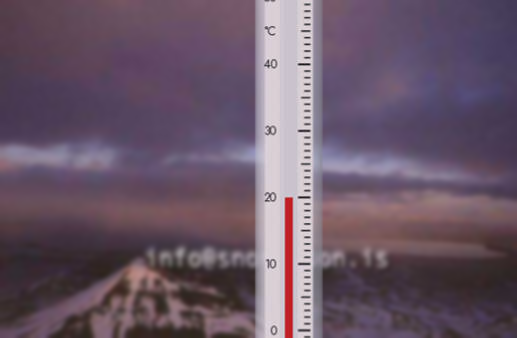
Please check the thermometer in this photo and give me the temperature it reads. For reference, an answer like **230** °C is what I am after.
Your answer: **20** °C
